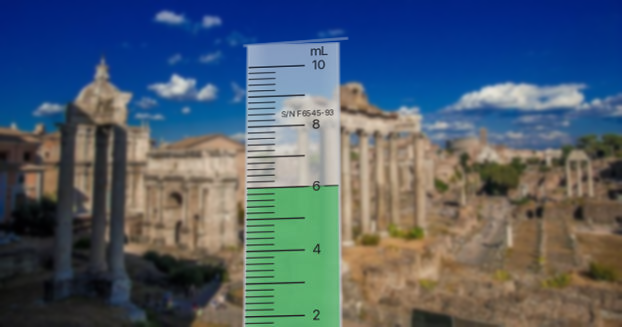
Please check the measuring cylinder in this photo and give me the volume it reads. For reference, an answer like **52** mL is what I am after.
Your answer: **6** mL
